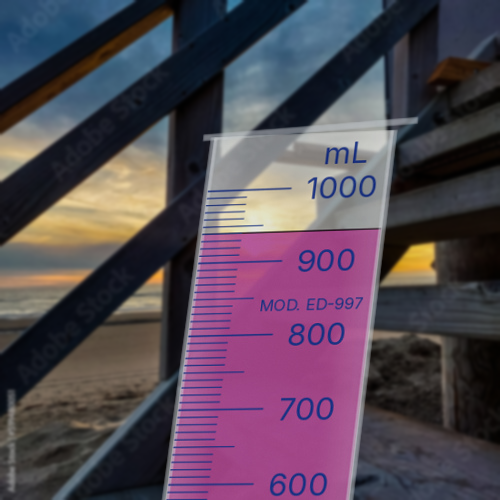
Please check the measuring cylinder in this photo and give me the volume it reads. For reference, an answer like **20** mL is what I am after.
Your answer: **940** mL
